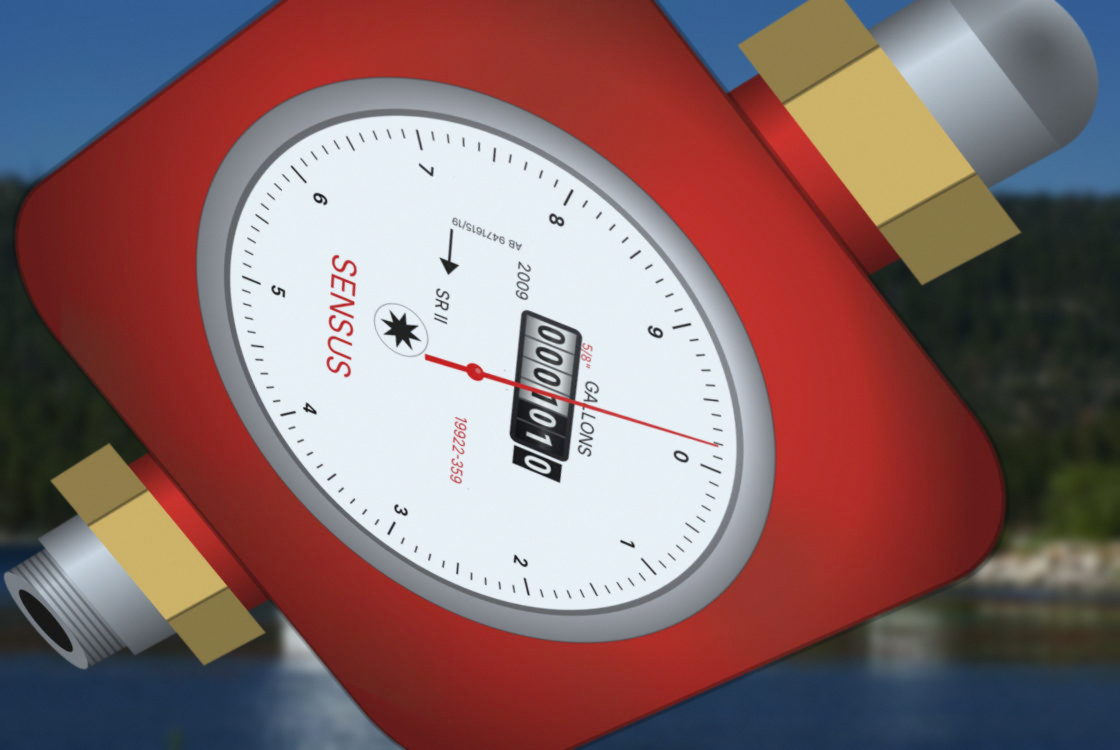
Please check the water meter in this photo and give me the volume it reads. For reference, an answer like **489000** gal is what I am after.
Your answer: **1009.8** gal
